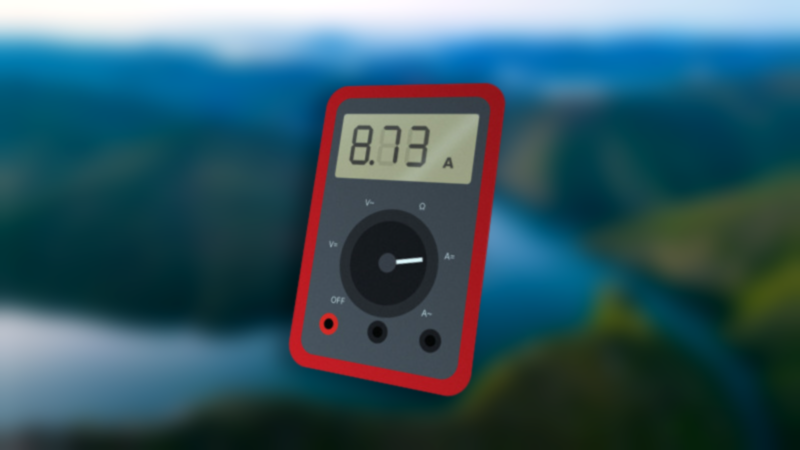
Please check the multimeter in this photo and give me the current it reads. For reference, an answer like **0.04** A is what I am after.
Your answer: **8.73** A
